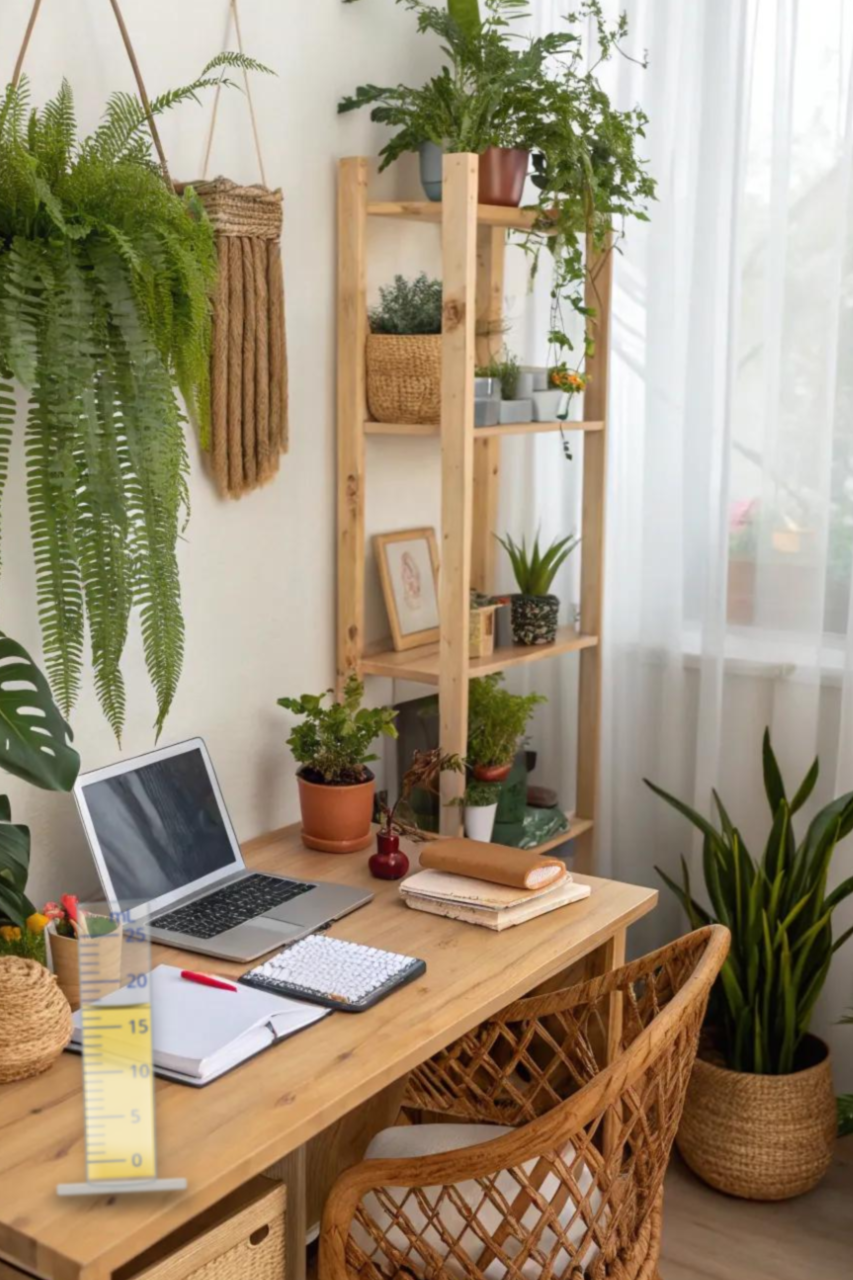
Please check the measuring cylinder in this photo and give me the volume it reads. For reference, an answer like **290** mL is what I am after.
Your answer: **17** mL
